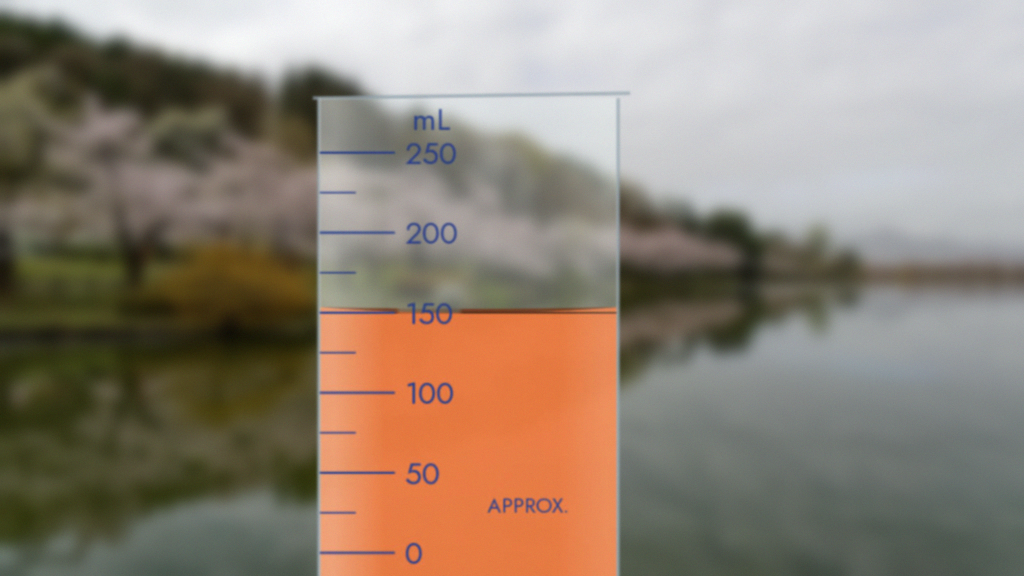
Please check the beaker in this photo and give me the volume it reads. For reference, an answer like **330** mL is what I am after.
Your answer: **150** mL
